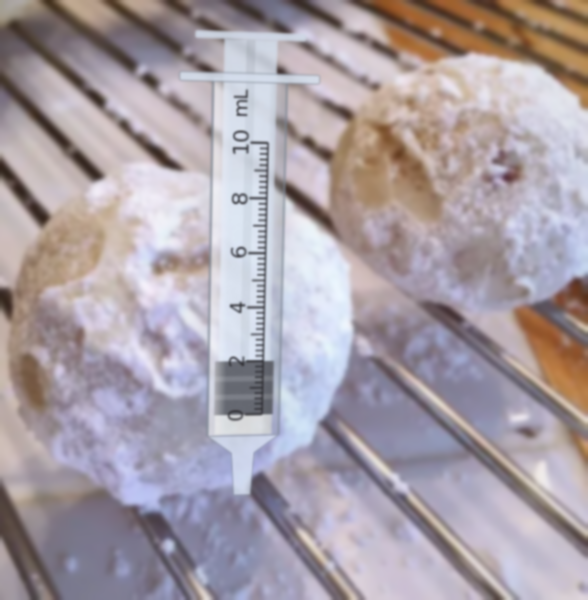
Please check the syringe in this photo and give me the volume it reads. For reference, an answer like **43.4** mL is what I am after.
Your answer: **0** mL
